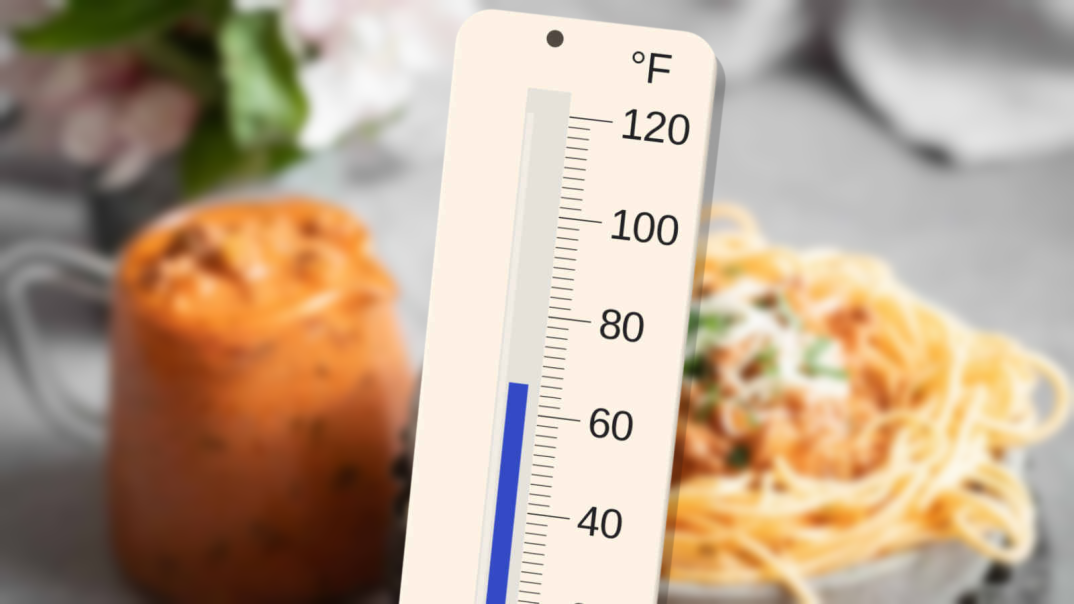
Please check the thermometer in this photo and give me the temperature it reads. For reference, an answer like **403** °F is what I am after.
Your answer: **66** °F
